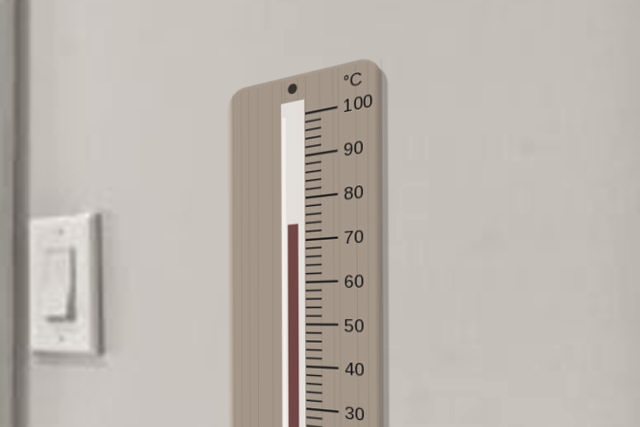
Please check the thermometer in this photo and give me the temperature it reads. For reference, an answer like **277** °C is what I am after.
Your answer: **74** °C
